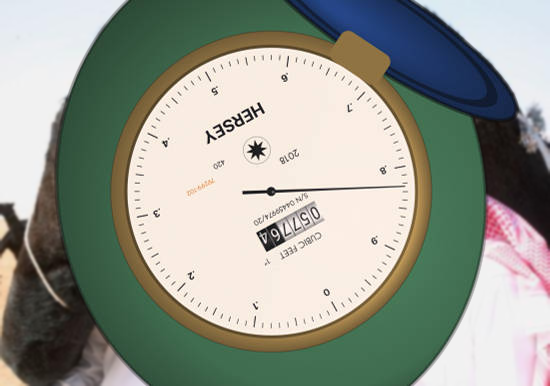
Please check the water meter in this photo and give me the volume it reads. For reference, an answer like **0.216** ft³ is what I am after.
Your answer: **57763.82** ft³
